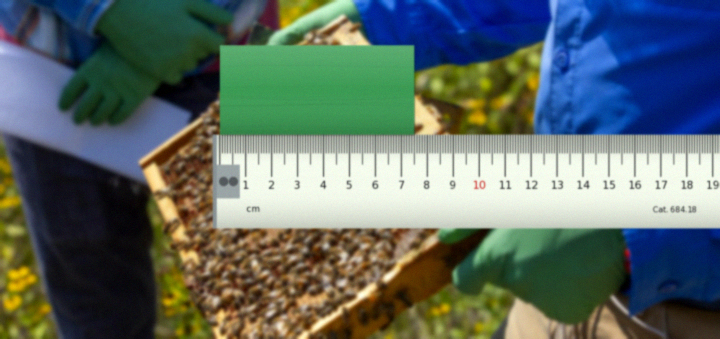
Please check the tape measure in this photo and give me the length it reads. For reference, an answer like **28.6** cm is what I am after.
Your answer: **7.5** cm
